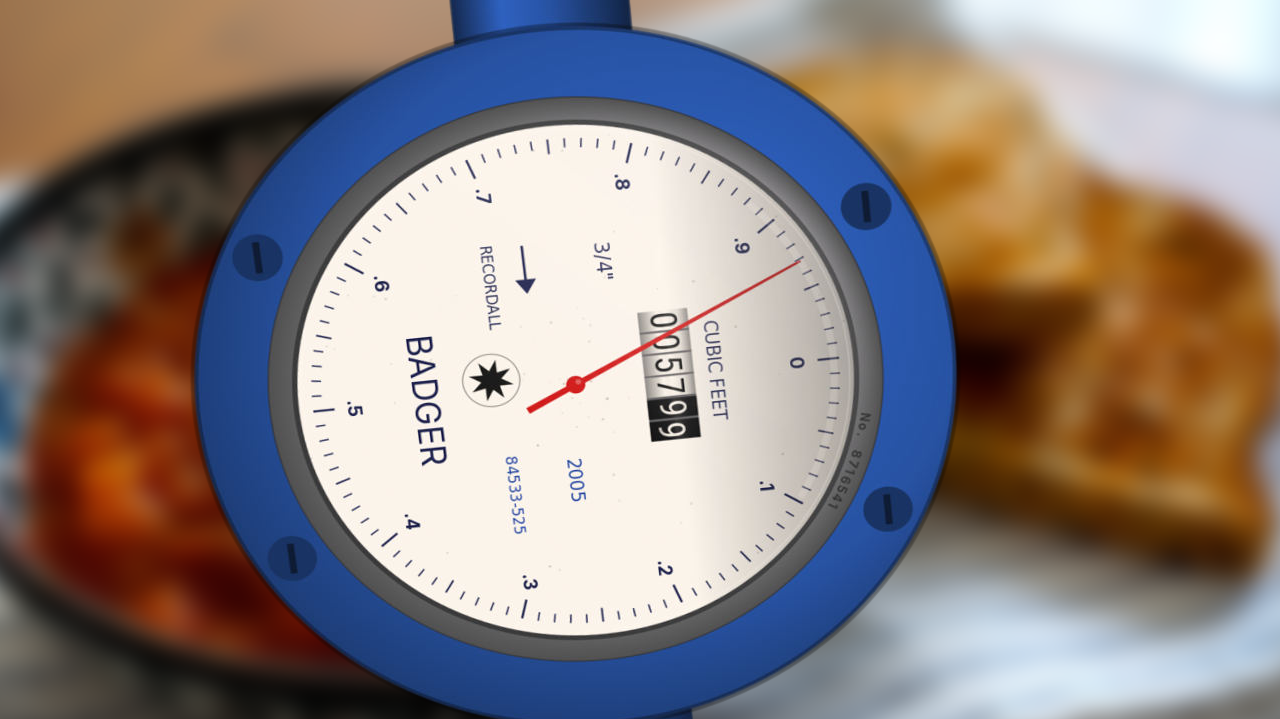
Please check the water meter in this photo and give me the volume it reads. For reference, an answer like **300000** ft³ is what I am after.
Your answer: **5798.93** ft³
